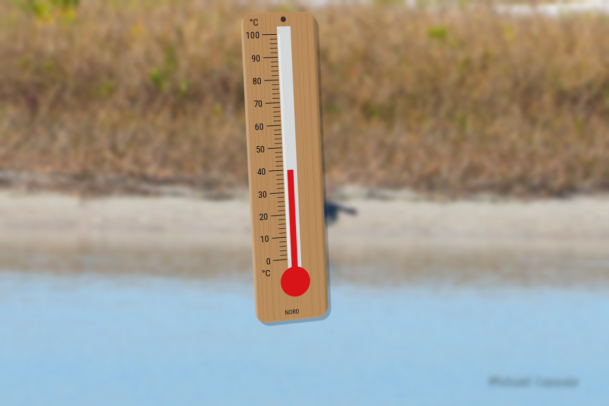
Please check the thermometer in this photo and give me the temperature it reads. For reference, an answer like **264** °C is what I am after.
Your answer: **40** °C
